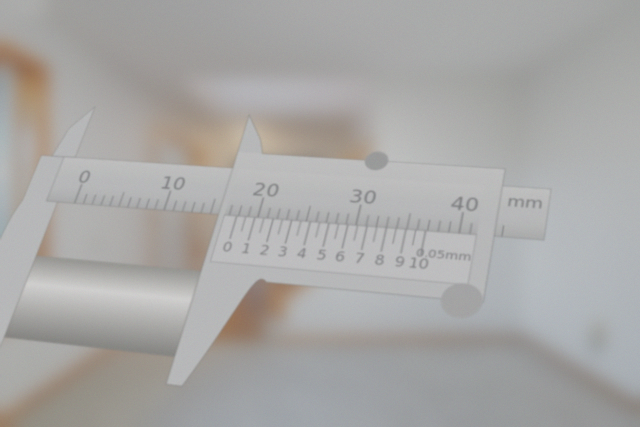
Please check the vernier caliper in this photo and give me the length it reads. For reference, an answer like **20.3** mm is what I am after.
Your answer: **17.8** mm
